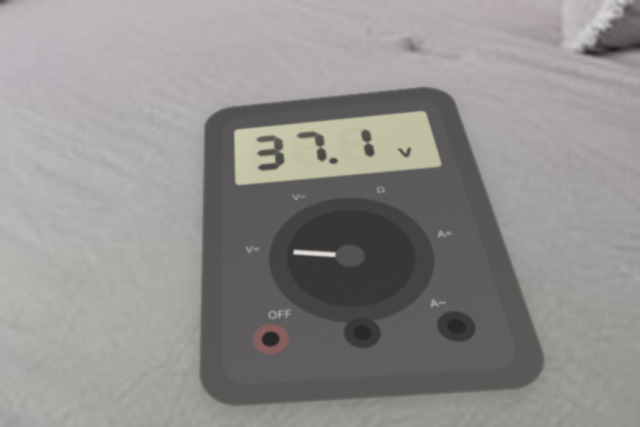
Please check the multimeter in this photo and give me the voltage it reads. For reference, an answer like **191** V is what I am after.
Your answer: **37.1** V
